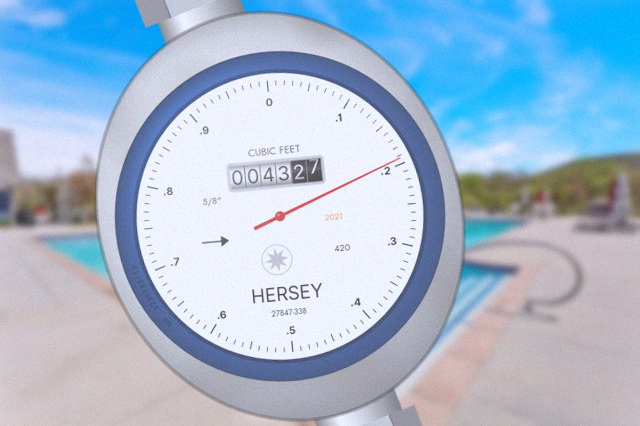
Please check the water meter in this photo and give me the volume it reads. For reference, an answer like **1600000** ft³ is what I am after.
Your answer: **4327.19** ft³
